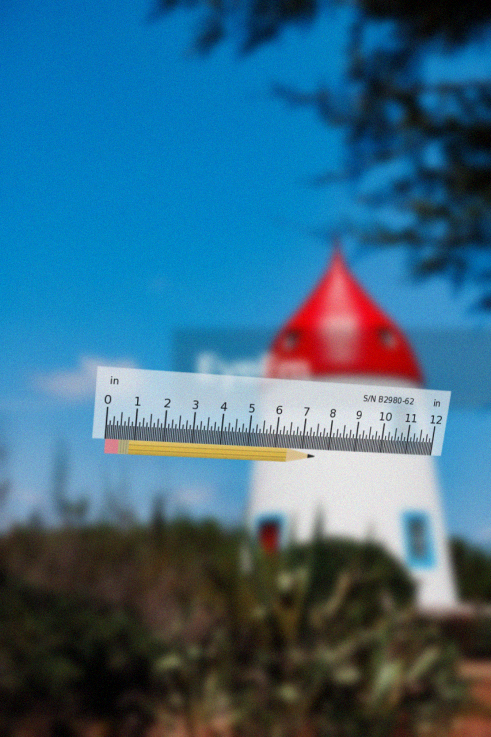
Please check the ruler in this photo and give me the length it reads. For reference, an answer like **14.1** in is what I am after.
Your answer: **7.5** in
